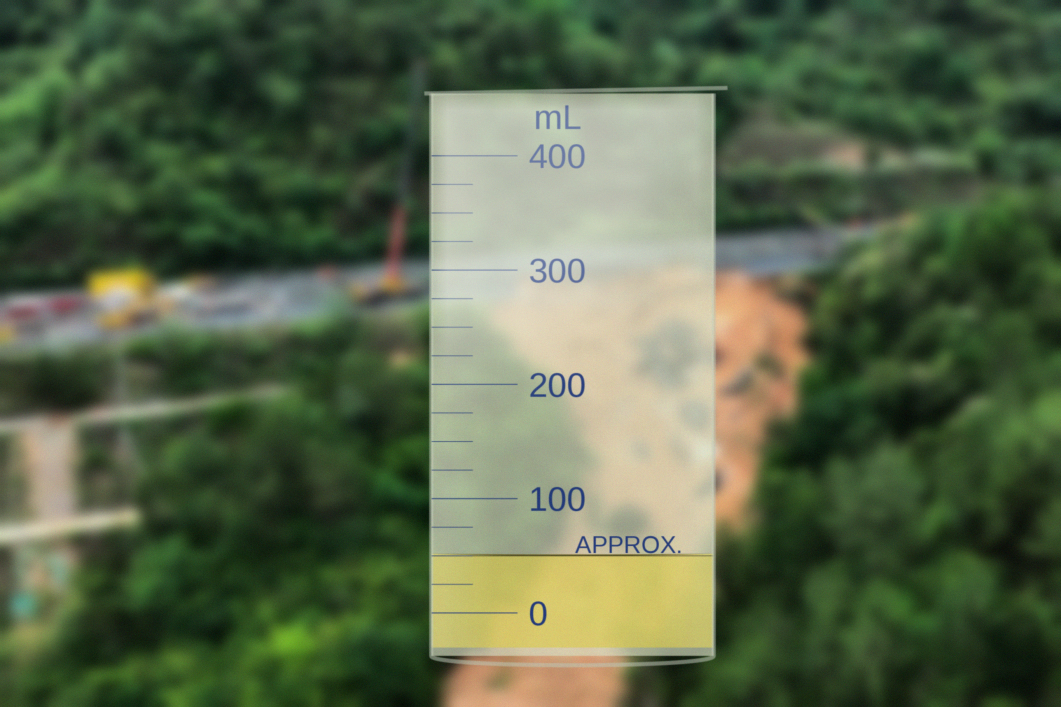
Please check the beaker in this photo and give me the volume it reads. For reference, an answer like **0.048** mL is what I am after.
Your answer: **50** mL
